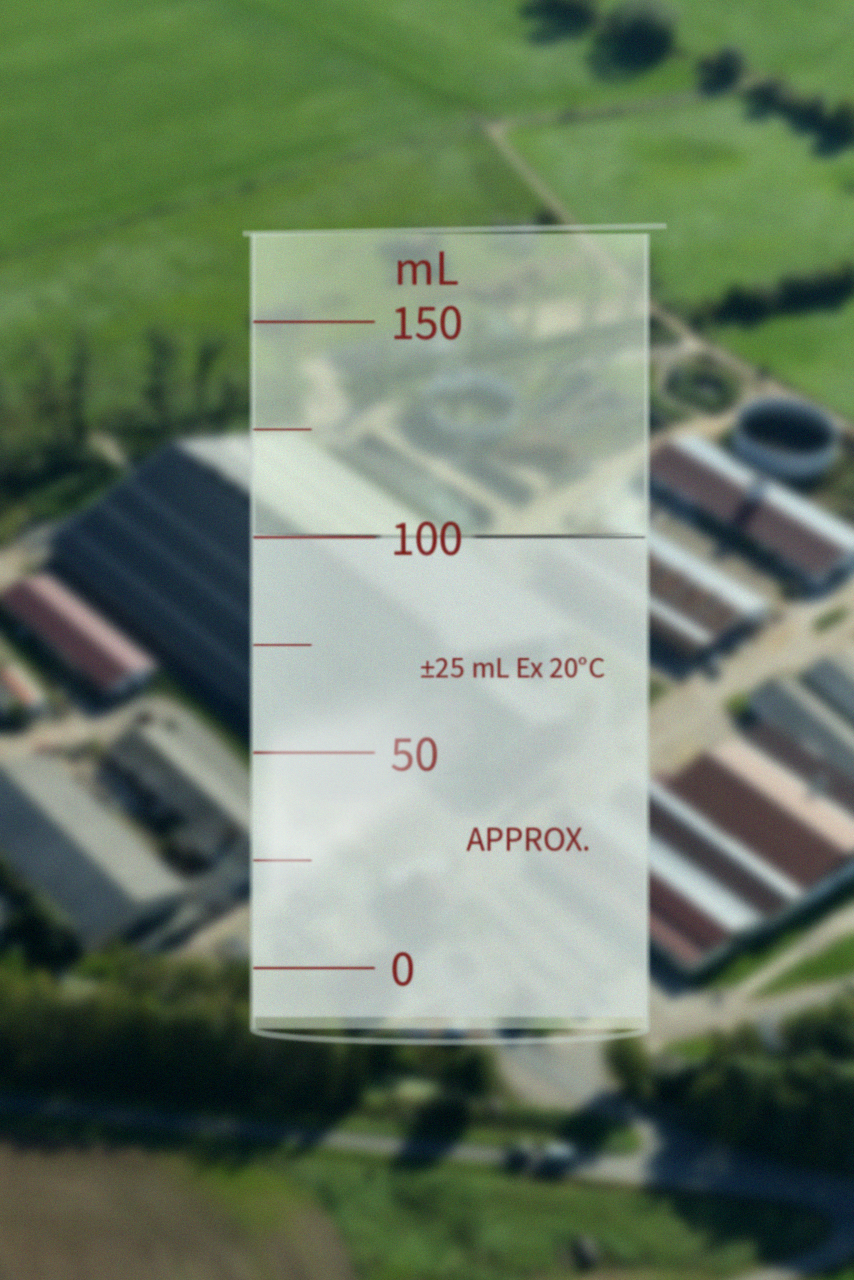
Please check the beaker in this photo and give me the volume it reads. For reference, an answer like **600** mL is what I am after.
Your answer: **100** mL
